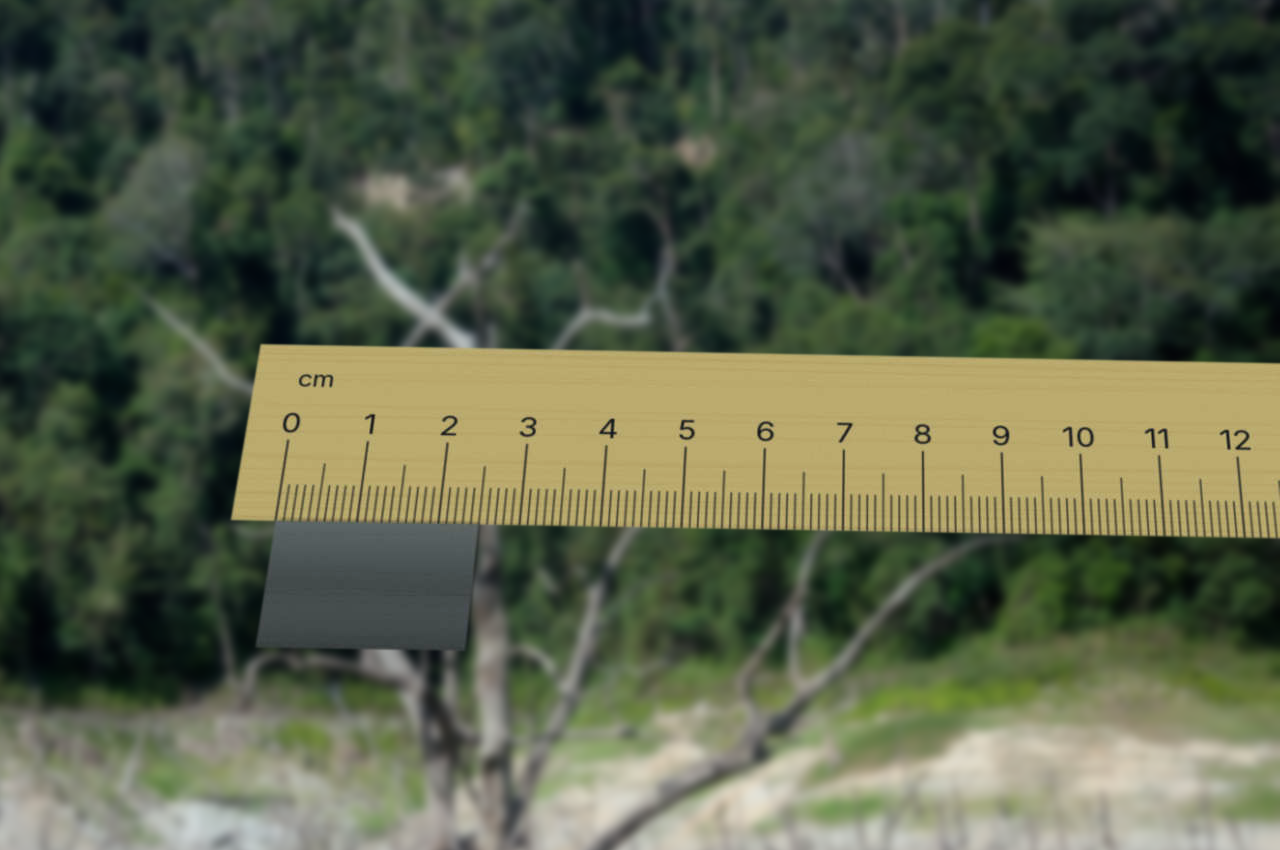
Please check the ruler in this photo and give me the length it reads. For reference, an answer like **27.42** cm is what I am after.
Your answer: **2.5** cm
